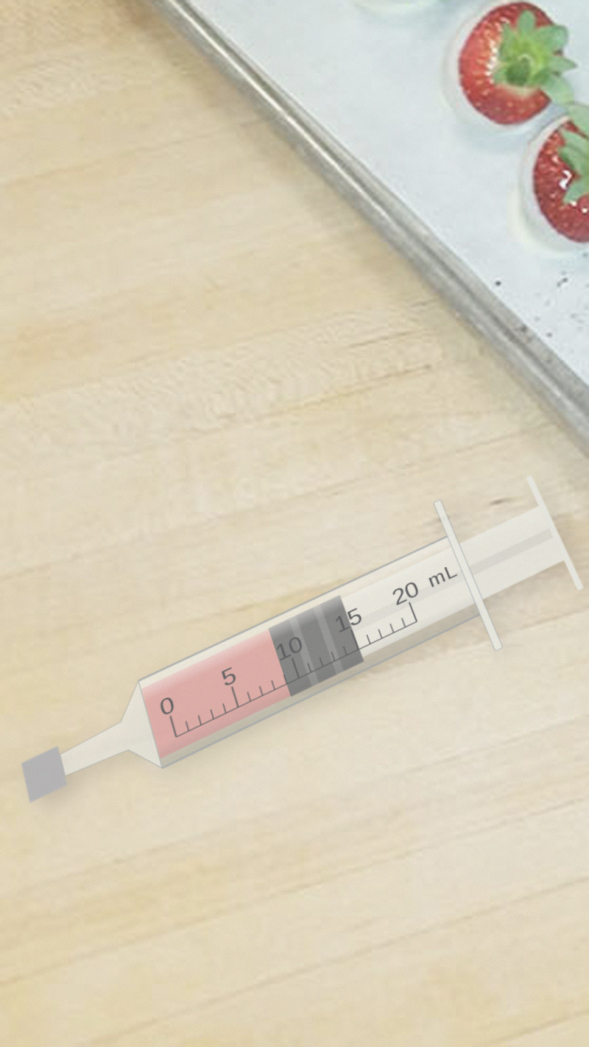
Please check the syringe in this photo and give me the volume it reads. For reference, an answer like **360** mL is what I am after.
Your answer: **9** mL
